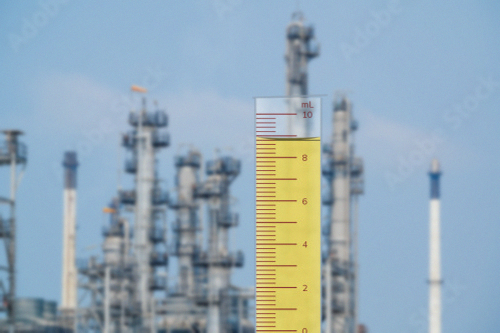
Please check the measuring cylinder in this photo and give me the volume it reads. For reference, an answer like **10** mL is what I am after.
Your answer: **8.8** mL
